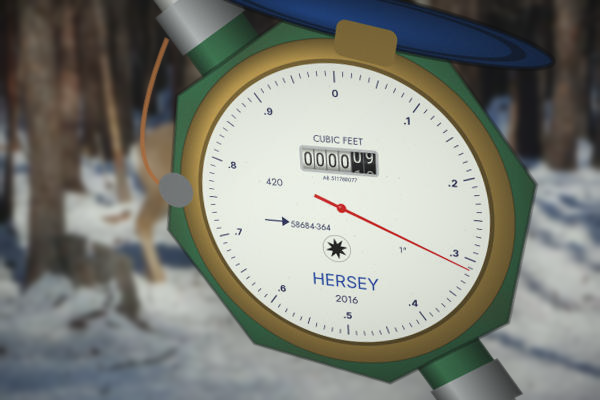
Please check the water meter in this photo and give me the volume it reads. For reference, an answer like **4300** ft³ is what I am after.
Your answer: **9.31** ft³
